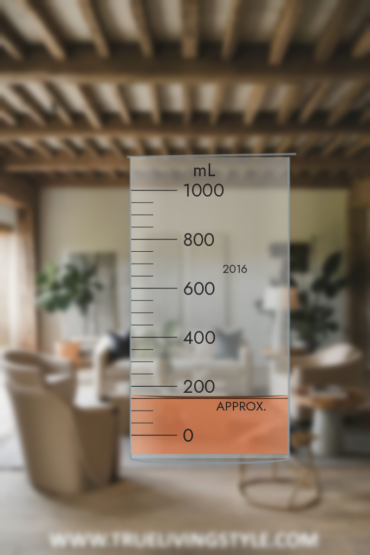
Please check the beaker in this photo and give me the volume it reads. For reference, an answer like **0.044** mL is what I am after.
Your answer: **150** mL
